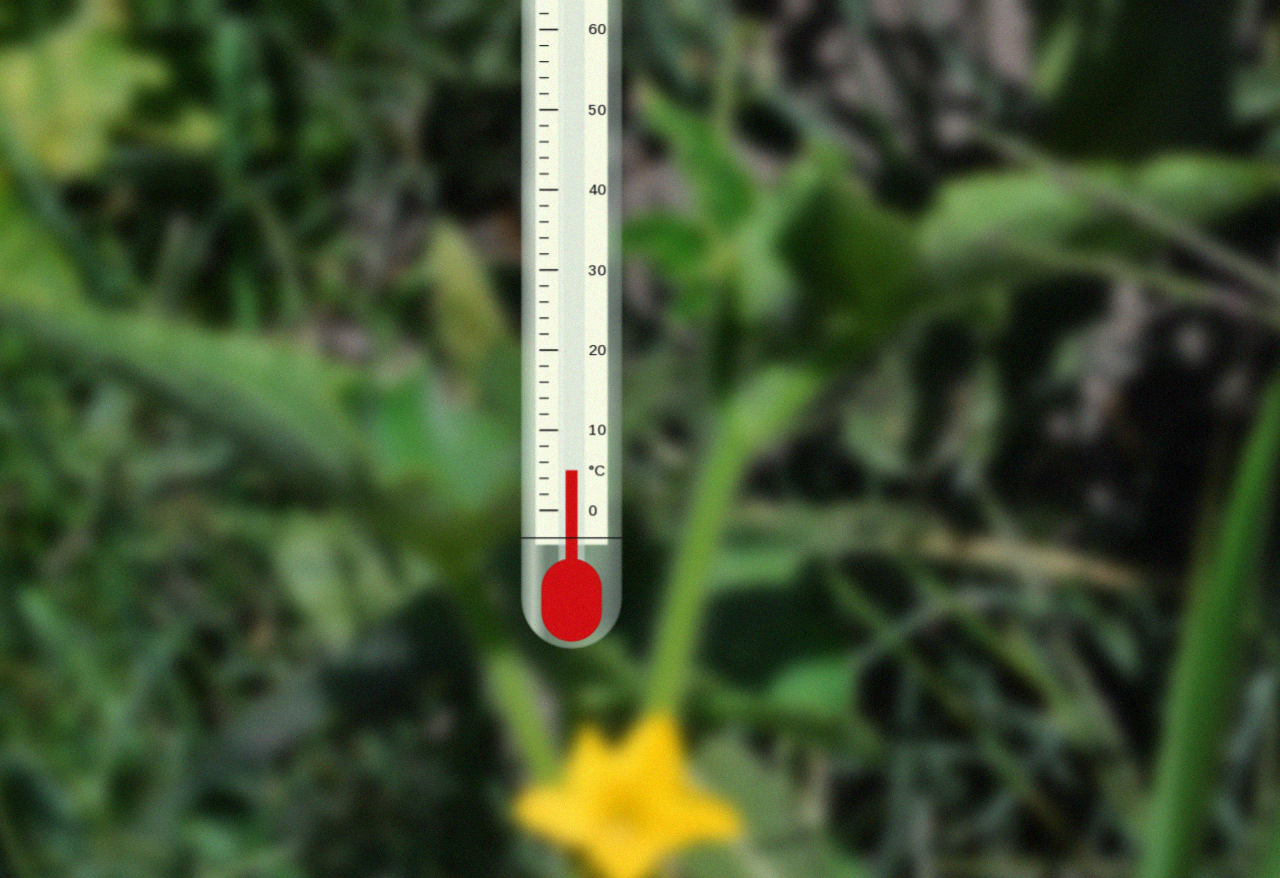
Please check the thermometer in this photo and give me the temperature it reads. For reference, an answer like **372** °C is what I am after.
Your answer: **5** °C
